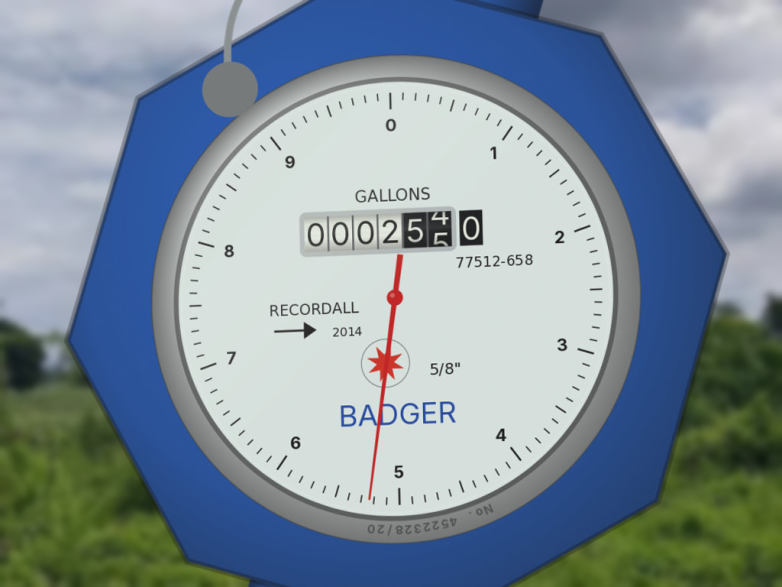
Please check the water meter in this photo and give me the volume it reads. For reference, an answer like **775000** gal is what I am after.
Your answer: **2545.2** gal
